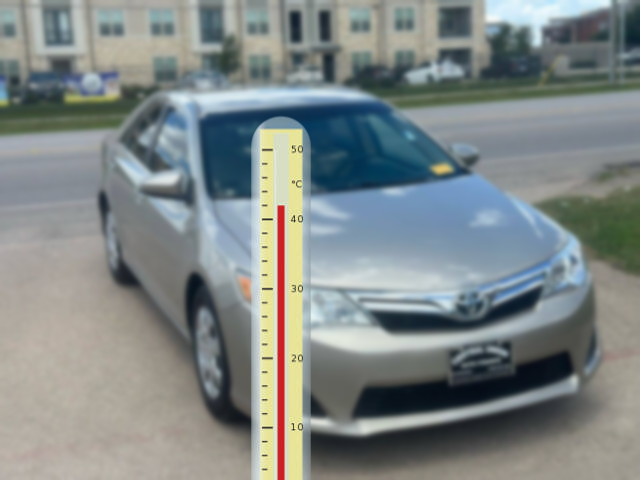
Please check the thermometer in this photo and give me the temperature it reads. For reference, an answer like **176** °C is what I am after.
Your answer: **42** °C
